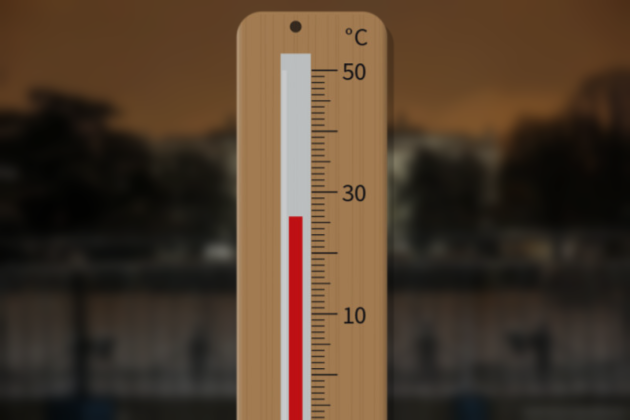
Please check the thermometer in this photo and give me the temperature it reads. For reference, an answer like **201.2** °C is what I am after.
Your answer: **26** °C
